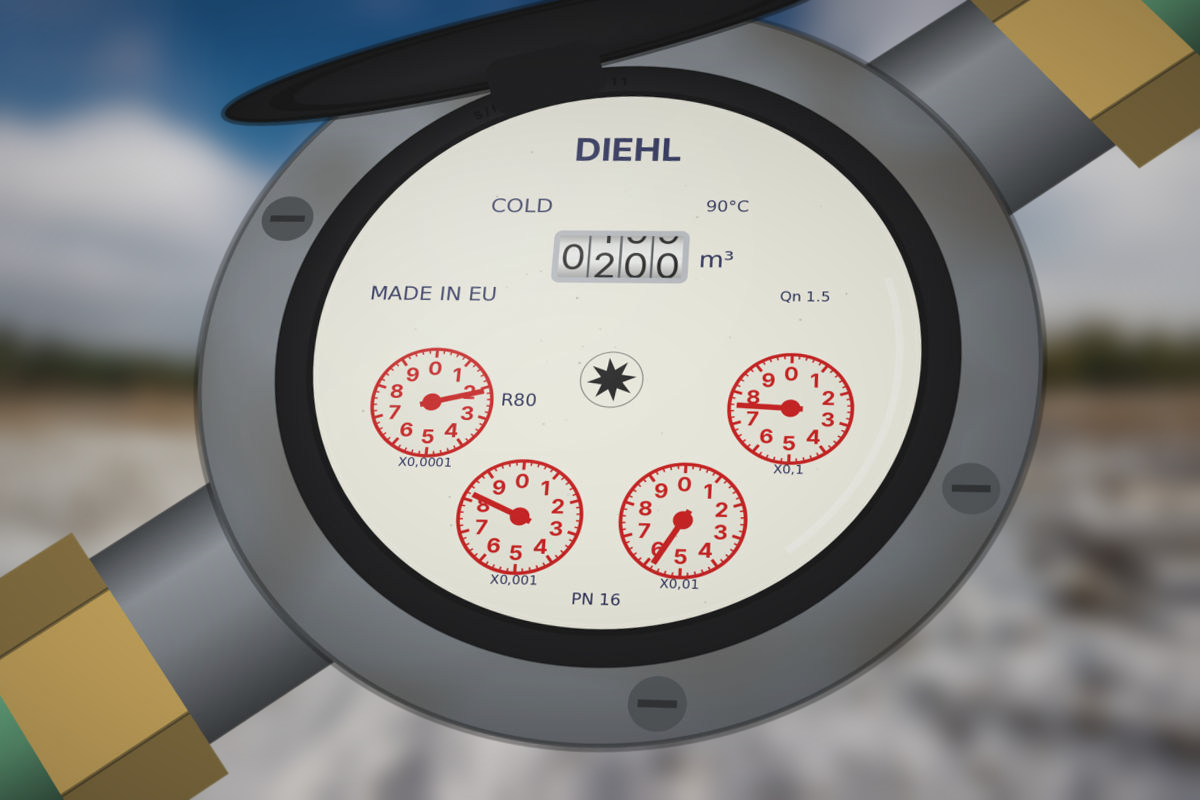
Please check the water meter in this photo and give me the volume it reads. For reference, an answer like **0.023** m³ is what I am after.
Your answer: **199.7582** m³
